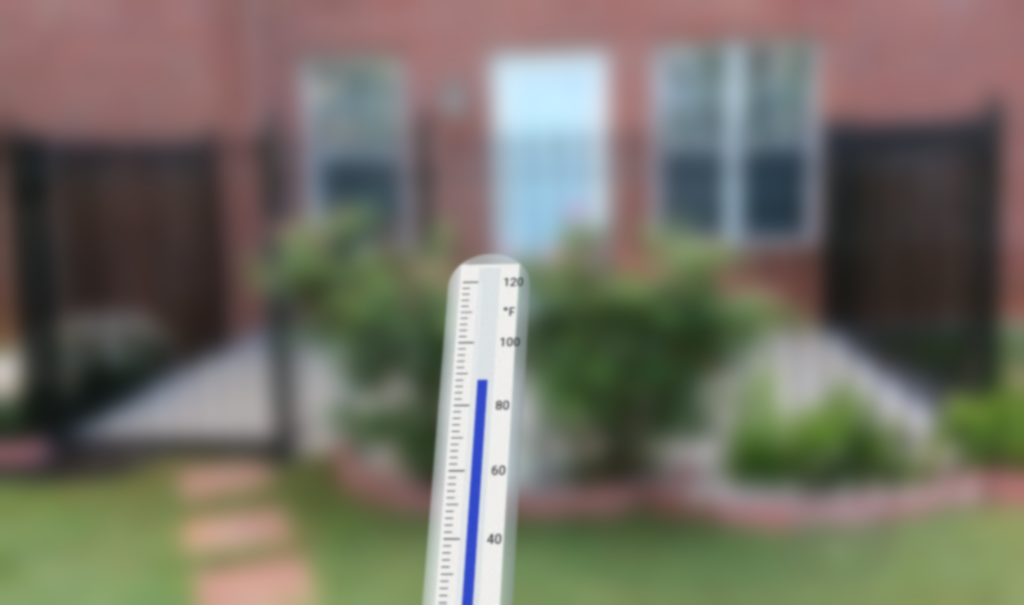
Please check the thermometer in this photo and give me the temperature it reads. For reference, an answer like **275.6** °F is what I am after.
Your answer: **88** °F
